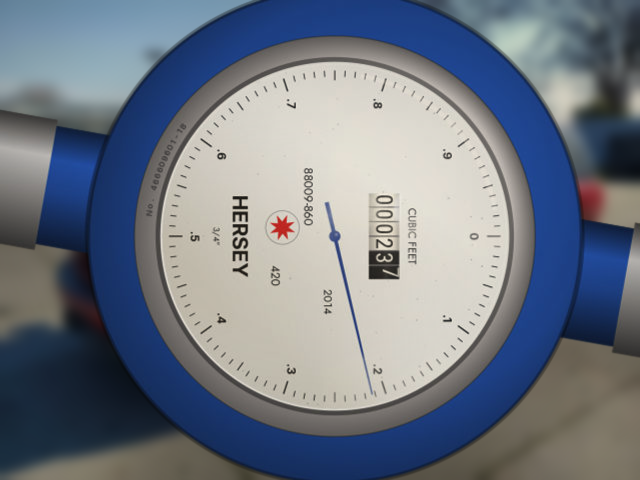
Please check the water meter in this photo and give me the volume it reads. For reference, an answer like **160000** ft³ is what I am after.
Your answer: **237.21** ft³
